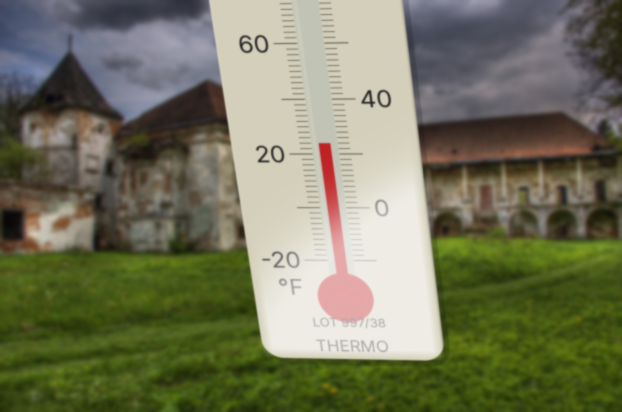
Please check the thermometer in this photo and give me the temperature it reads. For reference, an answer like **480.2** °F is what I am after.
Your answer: **24** °F
